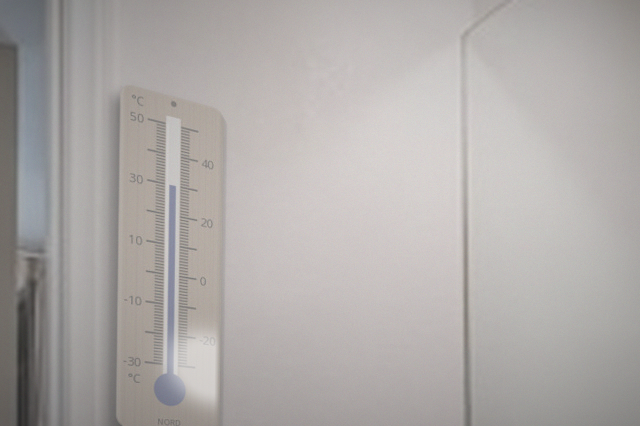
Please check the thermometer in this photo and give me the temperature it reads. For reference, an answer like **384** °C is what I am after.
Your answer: **30** °C
